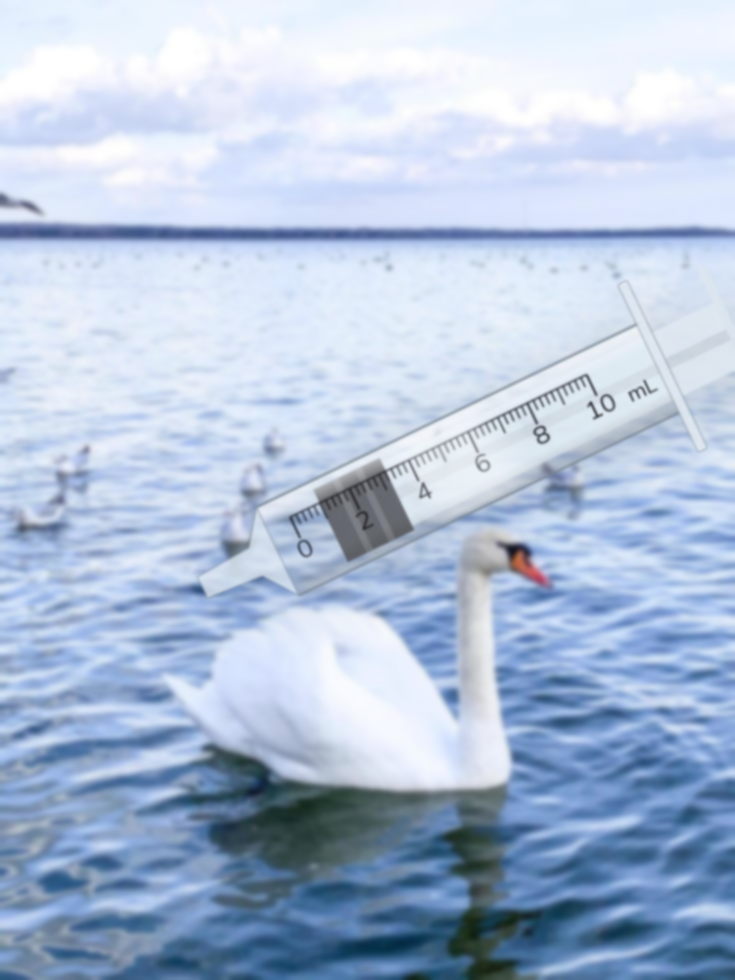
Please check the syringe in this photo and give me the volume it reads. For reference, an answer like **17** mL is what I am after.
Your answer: **1** mL
